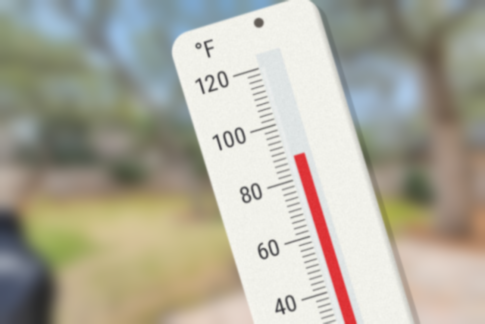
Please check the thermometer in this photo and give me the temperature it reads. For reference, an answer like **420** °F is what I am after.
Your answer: **88** °F
